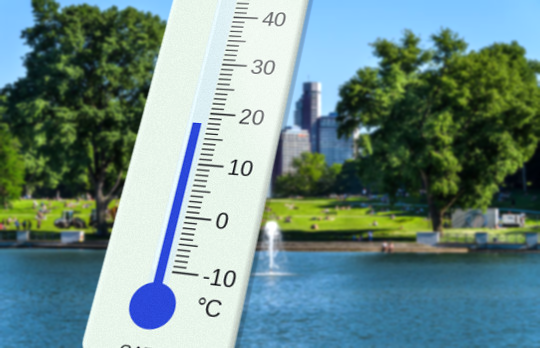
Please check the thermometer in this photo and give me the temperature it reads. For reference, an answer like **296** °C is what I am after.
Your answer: **18** °C
